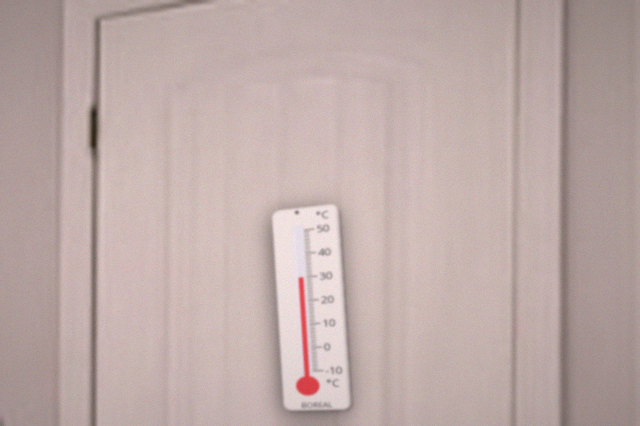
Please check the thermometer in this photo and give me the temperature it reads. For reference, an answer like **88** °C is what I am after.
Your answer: **30** °C
